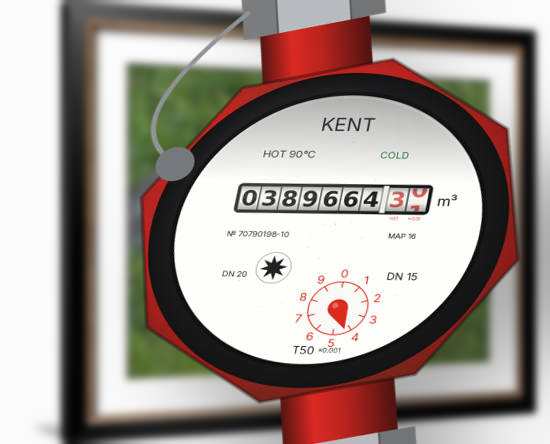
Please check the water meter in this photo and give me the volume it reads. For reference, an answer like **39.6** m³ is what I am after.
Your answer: **389664.304** m³
